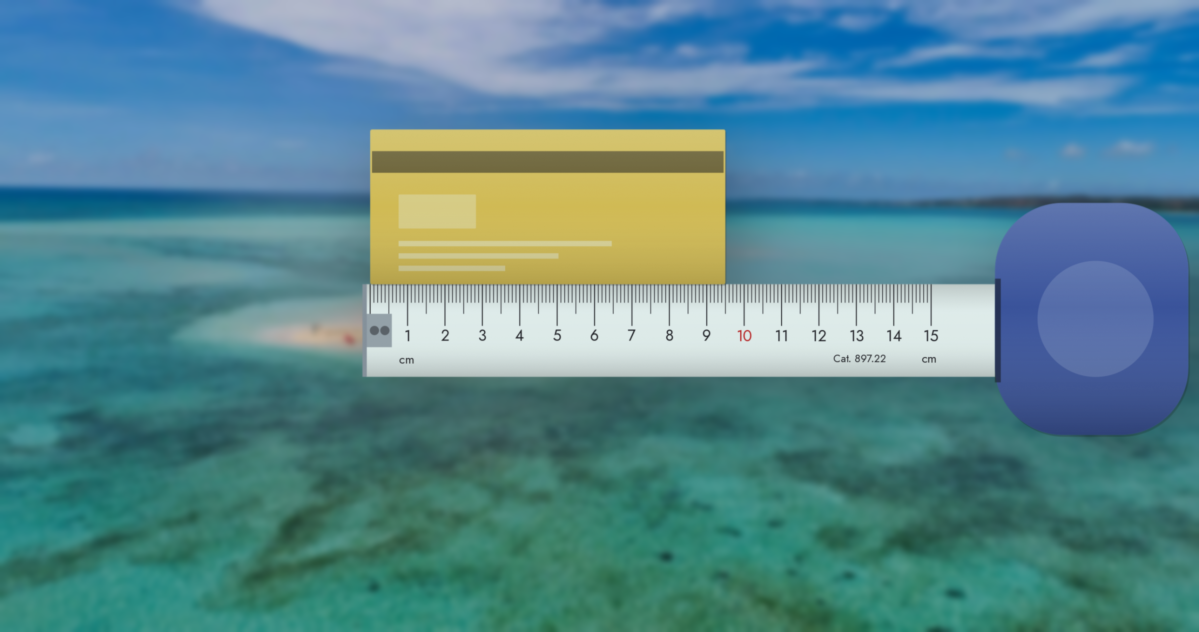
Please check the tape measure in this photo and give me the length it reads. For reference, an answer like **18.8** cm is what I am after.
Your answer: **9.5** cm
